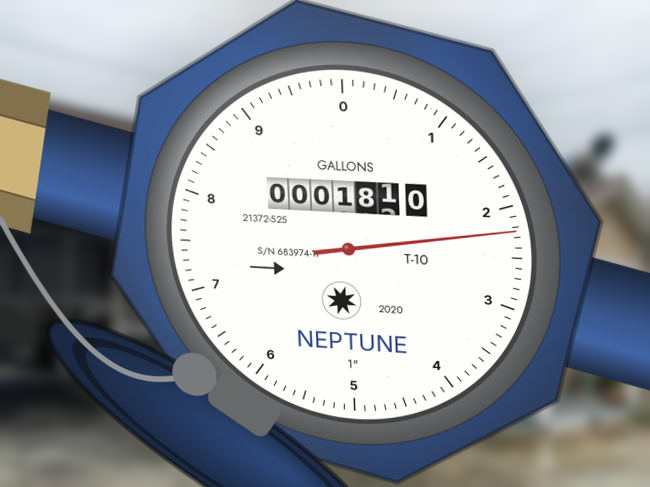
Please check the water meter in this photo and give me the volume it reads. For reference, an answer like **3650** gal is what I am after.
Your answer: **1812.2** gal
